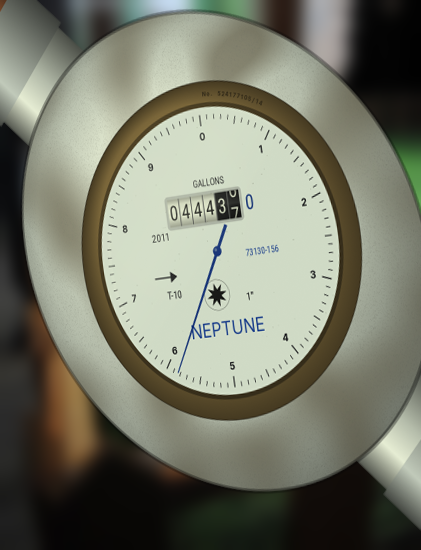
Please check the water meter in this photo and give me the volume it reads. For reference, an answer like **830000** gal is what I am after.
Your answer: **444365.8** gal
